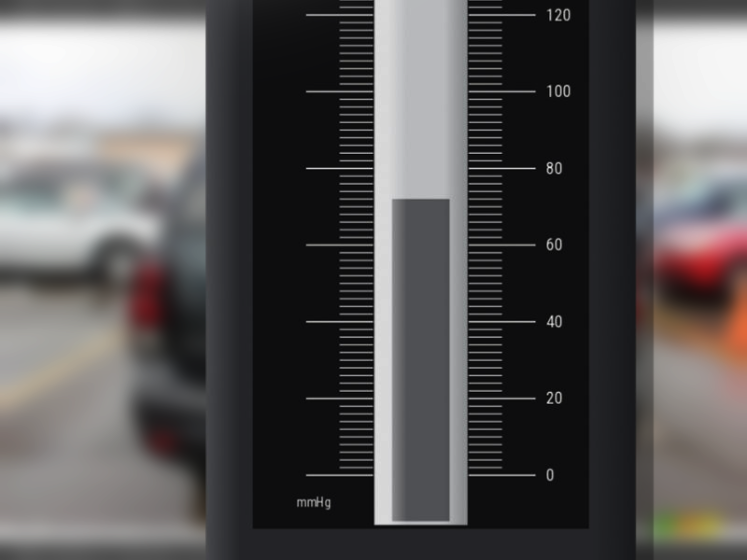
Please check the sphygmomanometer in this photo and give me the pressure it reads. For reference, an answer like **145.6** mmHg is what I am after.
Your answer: **72** mmHg
